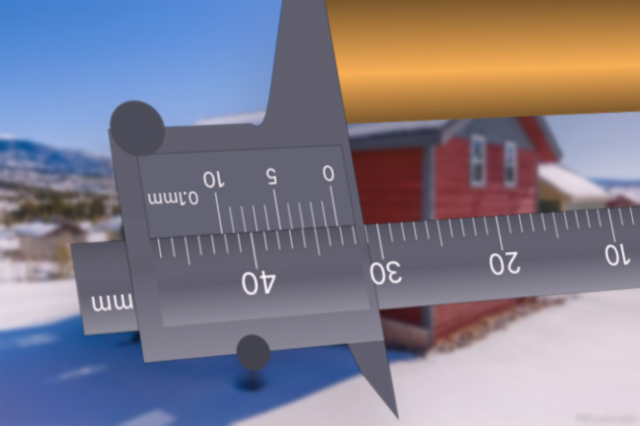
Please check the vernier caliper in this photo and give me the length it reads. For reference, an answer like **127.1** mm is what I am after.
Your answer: **33.2** mm
